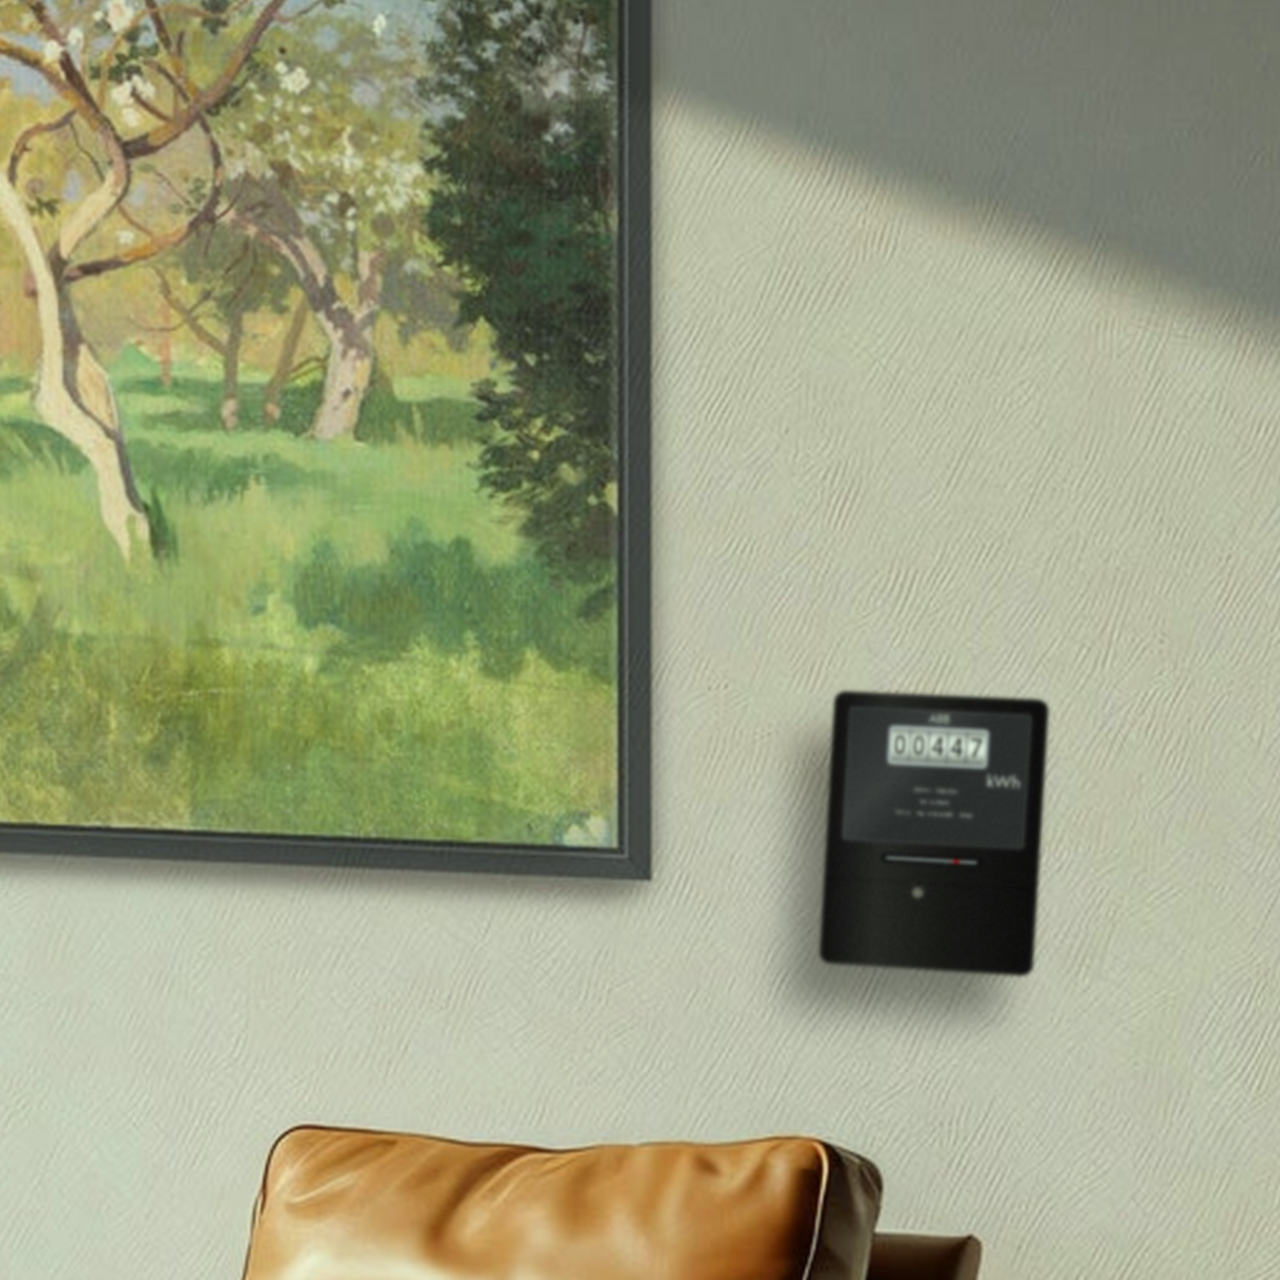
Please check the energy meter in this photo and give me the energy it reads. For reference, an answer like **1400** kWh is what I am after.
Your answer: **447** kWh
